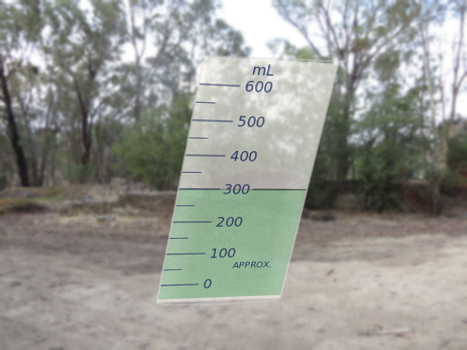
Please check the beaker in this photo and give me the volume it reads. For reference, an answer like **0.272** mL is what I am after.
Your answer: **300** mL
